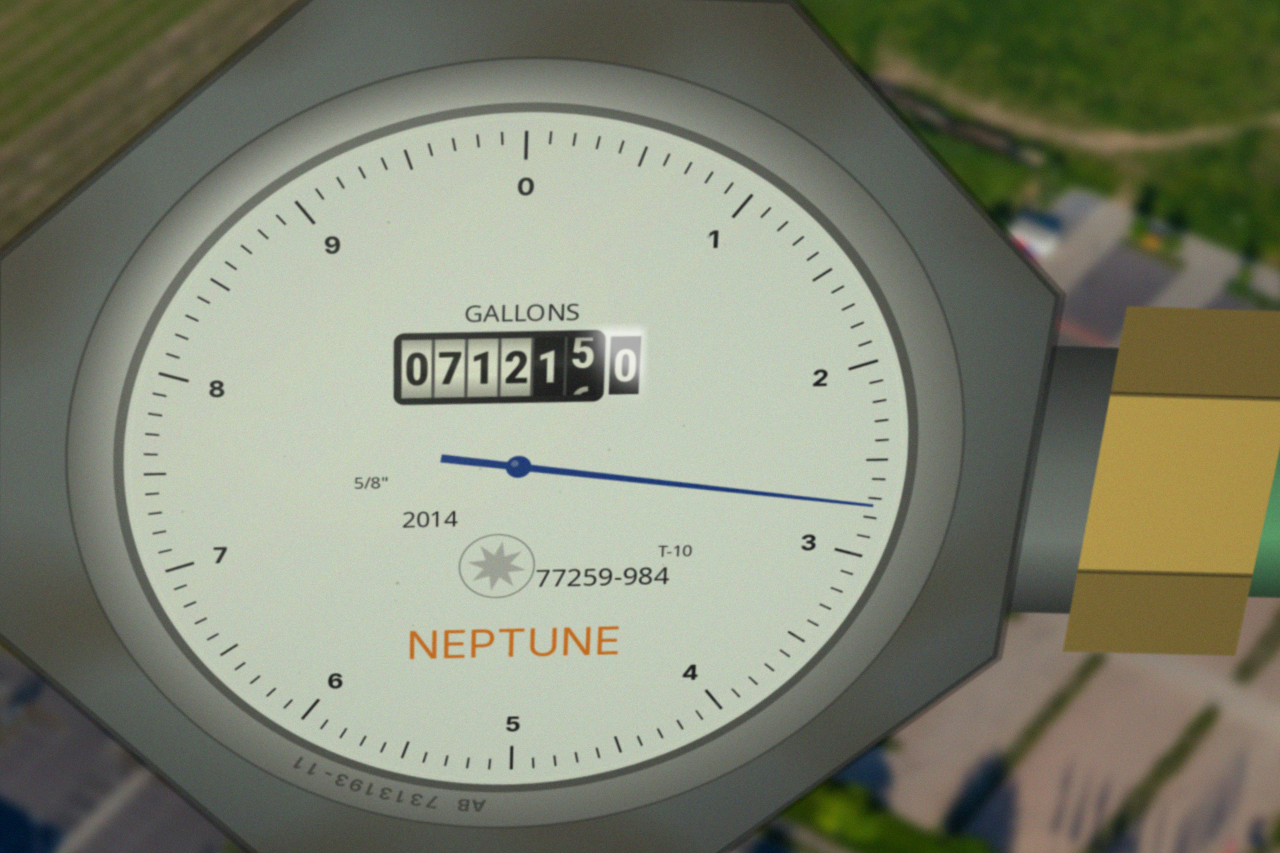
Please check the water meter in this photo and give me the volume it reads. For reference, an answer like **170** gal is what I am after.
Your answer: **712152.7** gal
